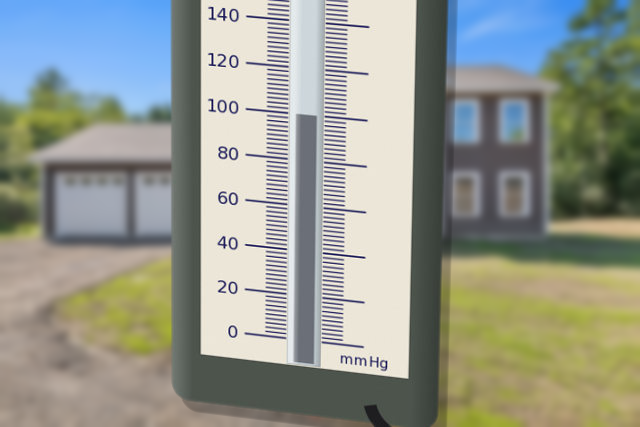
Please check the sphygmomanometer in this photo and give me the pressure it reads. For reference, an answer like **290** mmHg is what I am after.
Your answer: **100** mmHg
